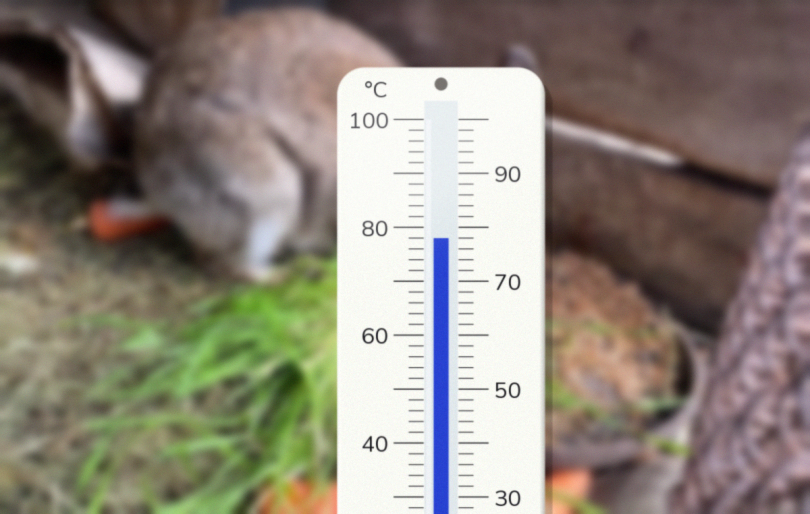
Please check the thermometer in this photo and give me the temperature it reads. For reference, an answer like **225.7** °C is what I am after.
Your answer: **78** °C
